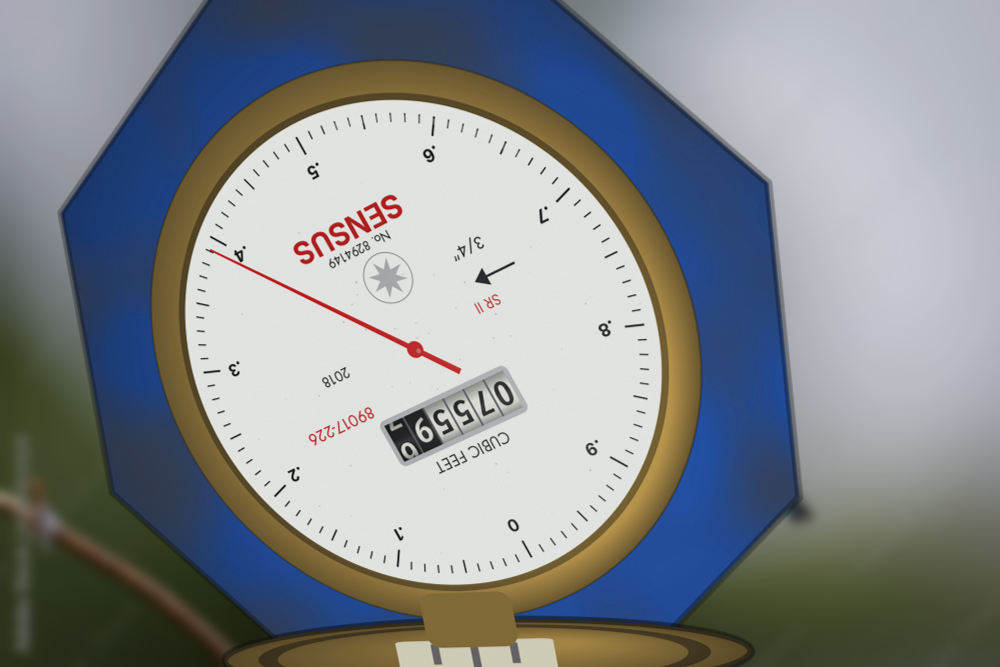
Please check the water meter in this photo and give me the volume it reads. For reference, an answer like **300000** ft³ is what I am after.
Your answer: **75596.39** ft³
